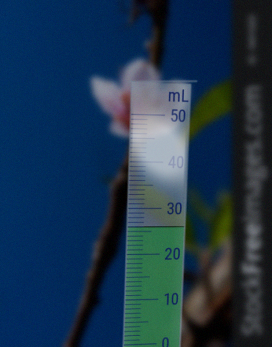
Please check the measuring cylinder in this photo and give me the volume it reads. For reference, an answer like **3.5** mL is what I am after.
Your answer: **26** mL
